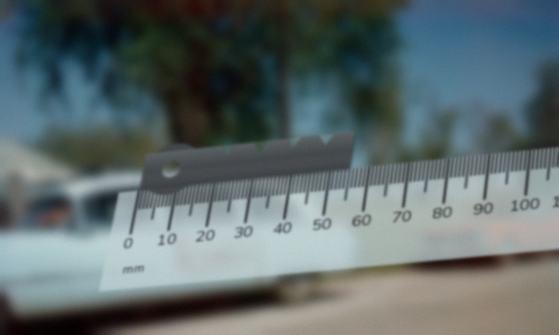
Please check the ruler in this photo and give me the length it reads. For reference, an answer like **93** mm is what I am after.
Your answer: **55** mm
